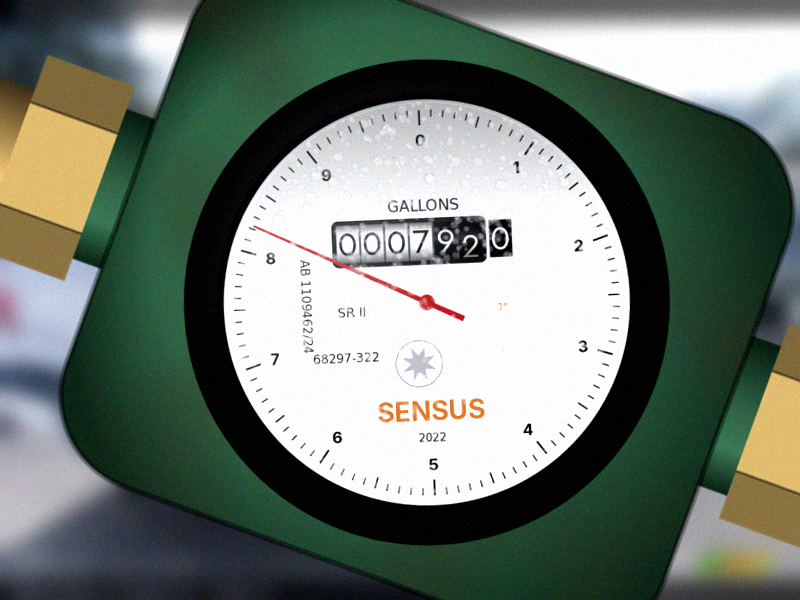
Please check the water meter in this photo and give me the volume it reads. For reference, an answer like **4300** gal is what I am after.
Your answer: **7918.2** gal
